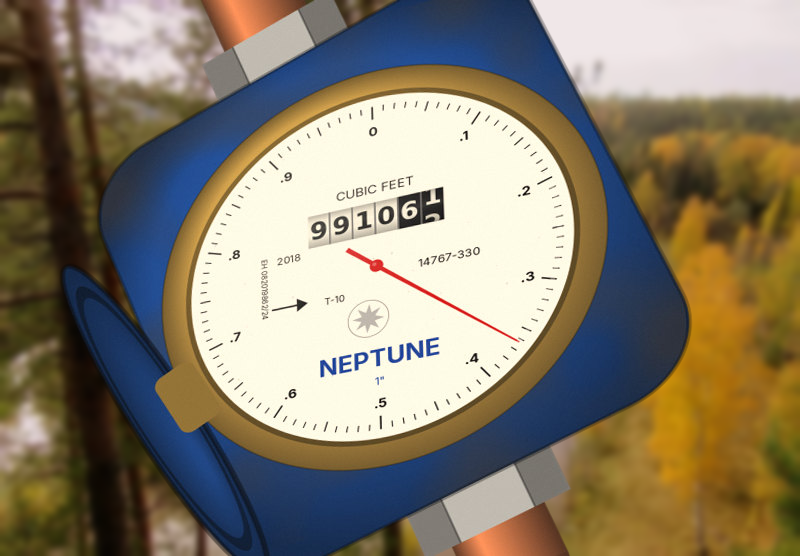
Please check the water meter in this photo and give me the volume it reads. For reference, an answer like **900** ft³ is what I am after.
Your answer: **991061.36** ft³
